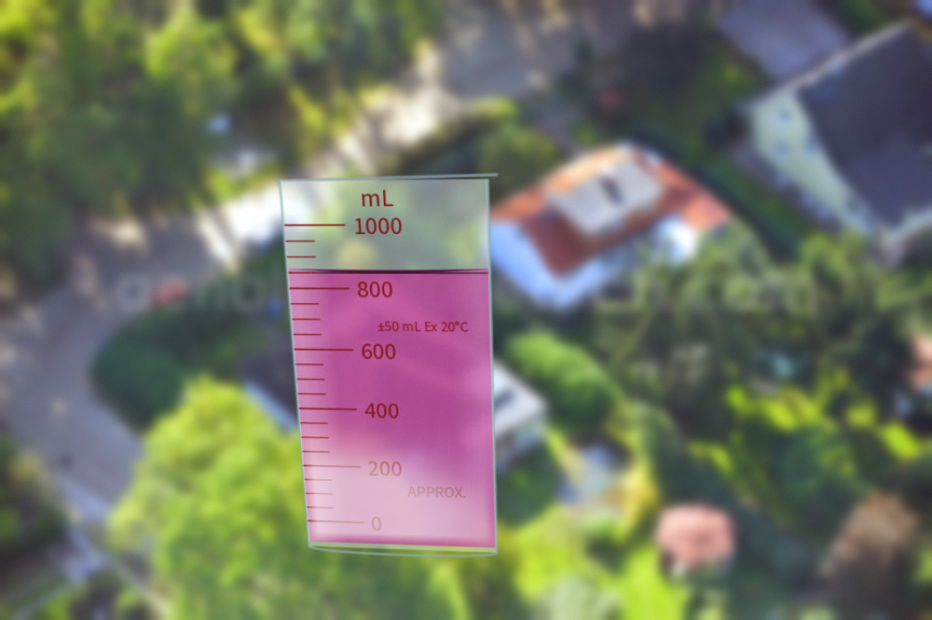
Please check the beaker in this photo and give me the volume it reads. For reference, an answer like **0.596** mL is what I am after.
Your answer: **850** mL
